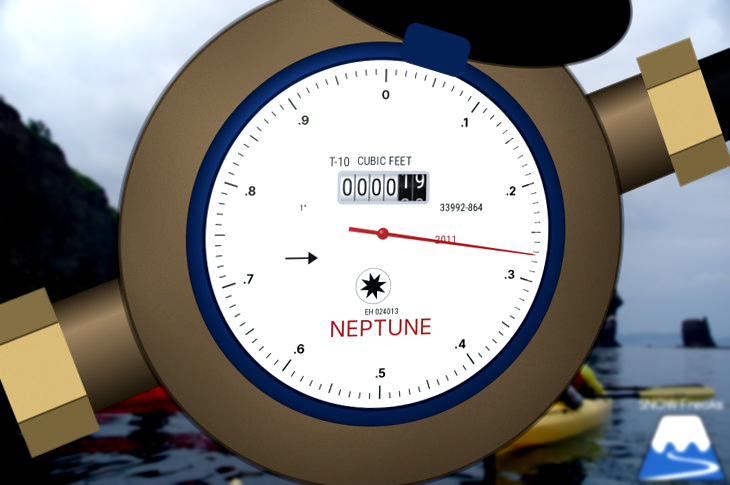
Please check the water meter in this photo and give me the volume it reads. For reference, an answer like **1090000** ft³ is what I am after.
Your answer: **19.27** ft³
